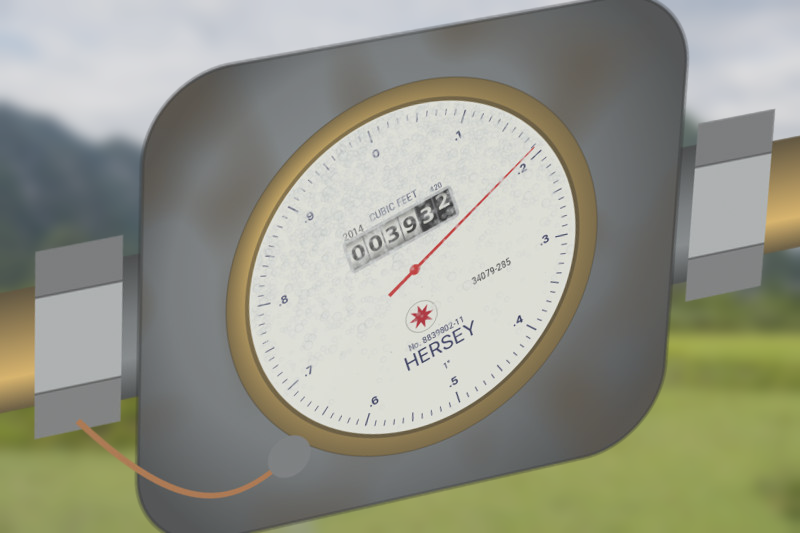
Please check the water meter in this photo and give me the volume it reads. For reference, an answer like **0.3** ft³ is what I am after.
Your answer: **3932.19** ft³
